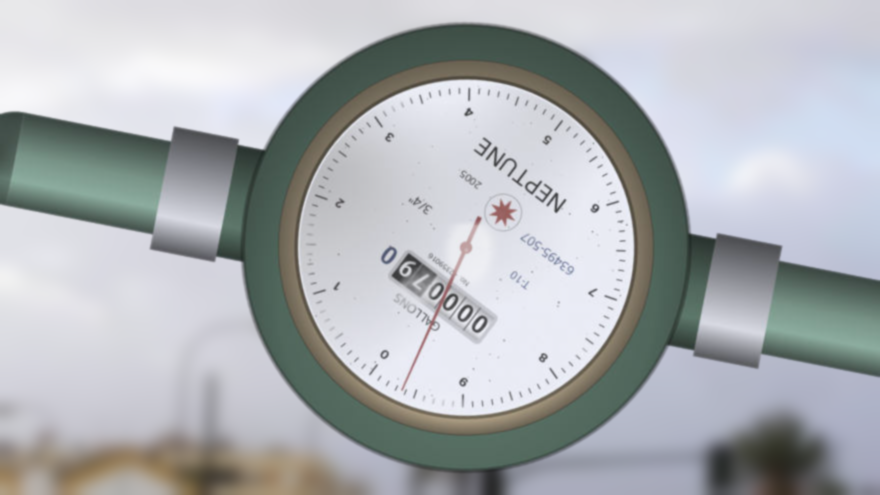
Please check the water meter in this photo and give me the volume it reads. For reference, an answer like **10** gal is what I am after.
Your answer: **789.6** gal
